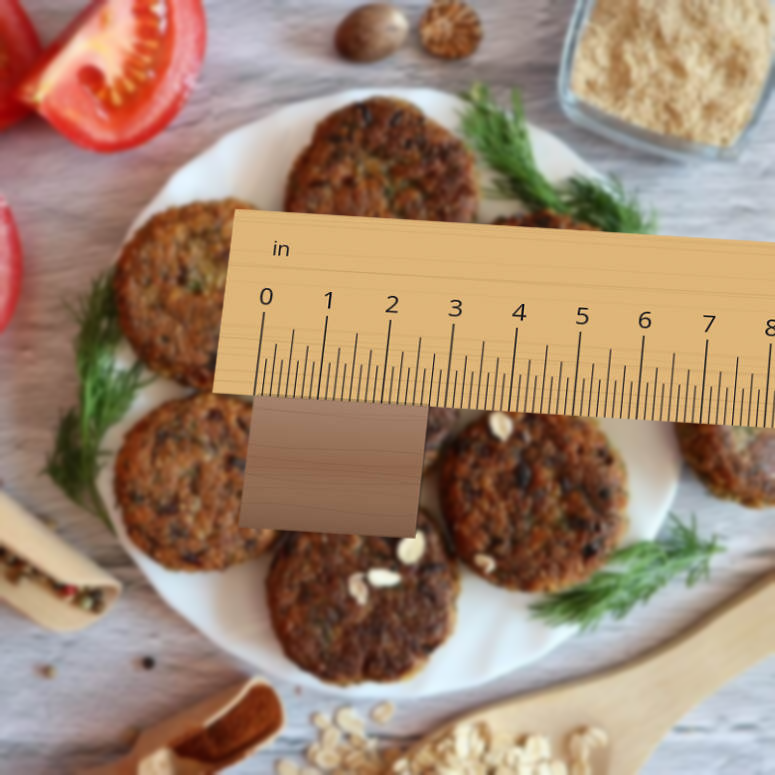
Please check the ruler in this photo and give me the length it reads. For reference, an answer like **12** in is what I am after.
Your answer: **2.75** in
